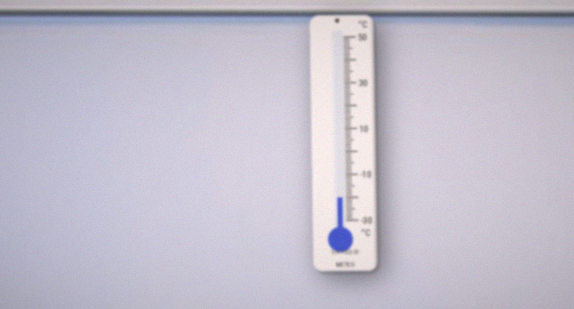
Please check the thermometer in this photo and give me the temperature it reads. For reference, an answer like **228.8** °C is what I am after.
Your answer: **-20** °C
